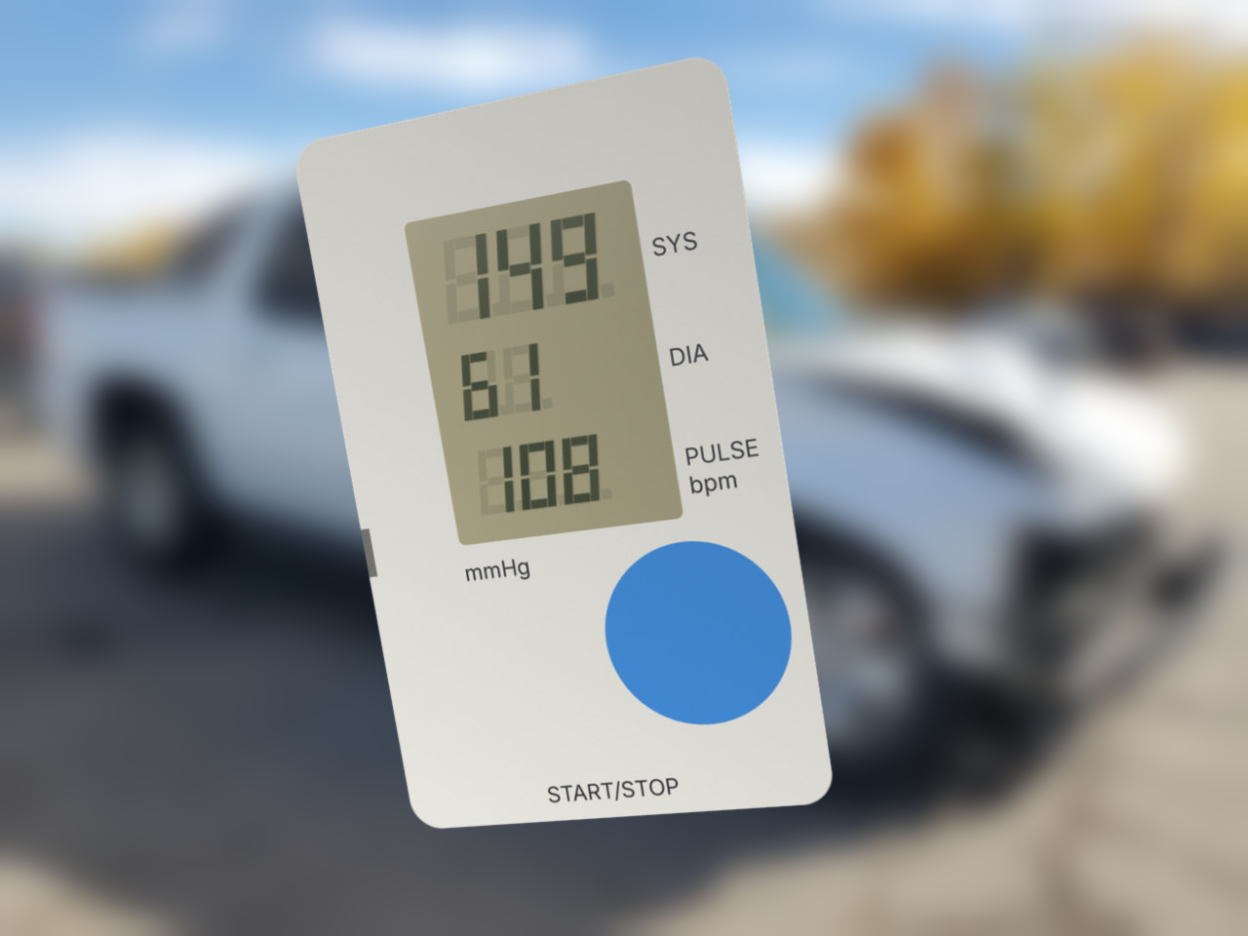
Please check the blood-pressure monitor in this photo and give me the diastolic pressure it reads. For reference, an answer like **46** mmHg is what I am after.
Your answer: **61** mmHg
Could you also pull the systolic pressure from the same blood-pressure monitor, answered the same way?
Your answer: **149** mmHg
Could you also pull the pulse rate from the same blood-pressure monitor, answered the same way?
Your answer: **108** bpm
